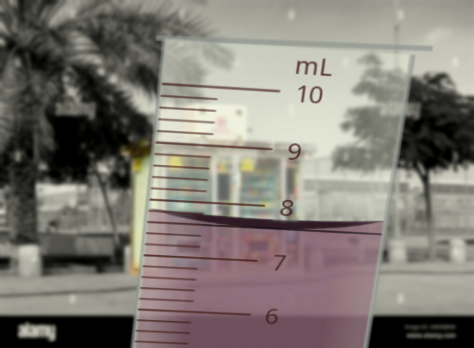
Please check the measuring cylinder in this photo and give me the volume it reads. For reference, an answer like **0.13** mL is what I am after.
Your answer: **7.6** mL
